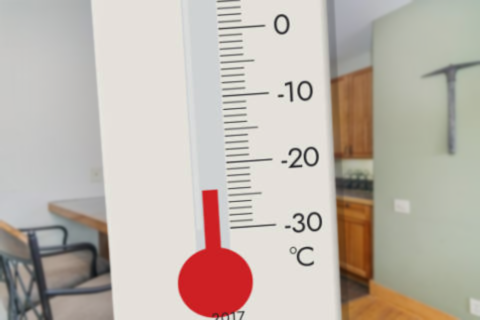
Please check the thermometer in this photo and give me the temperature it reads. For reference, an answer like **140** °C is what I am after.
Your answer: **-24** °C
